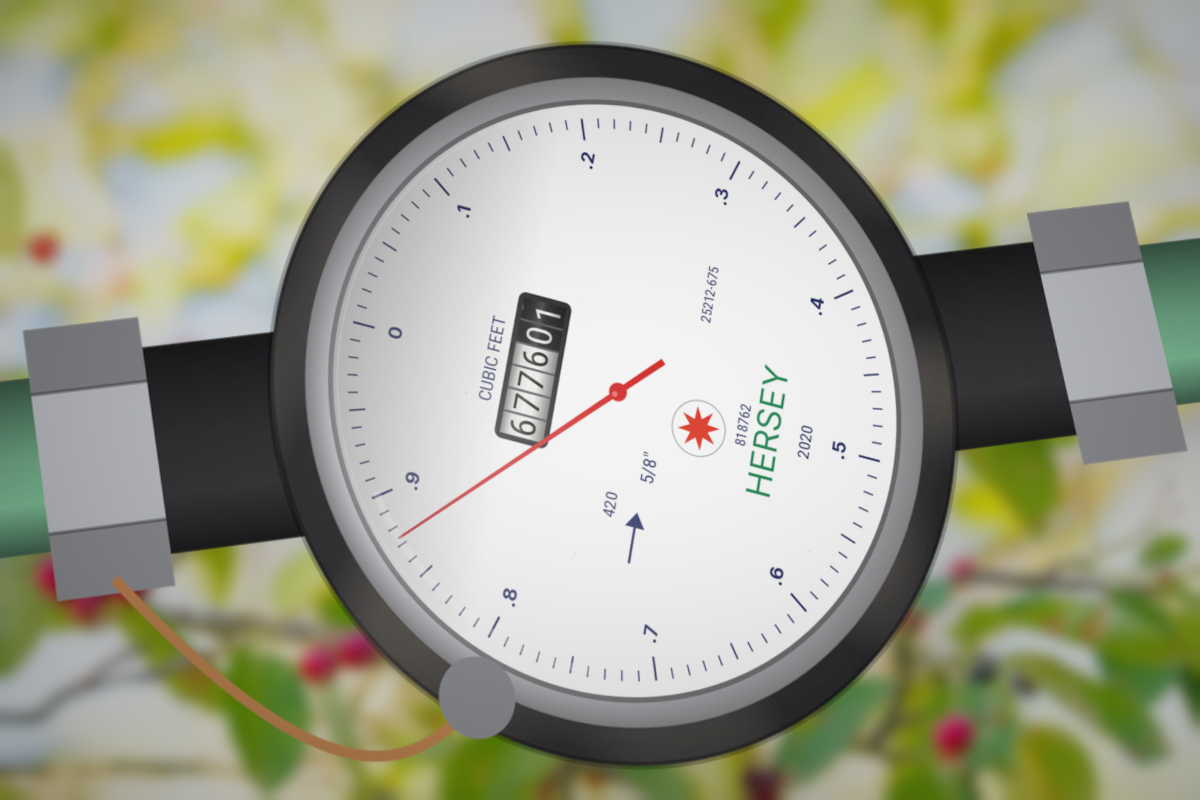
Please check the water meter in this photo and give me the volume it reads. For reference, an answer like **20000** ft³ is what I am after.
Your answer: **677600.87** ft³
